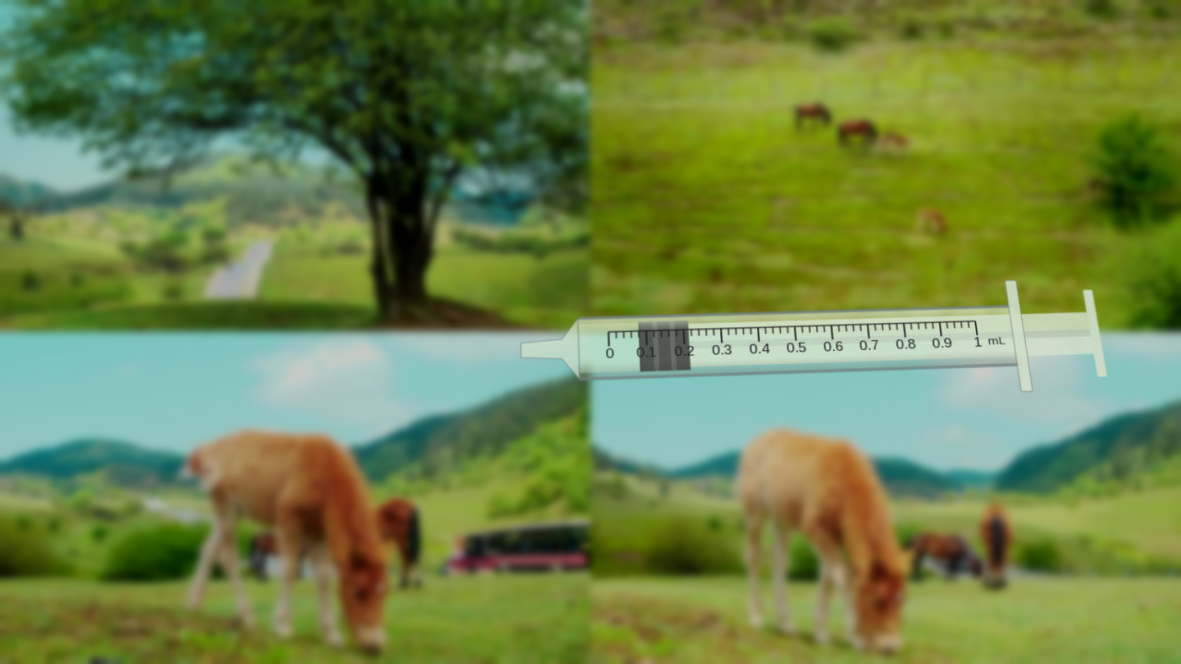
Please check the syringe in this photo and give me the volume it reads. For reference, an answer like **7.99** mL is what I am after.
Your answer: **0.08** mL
